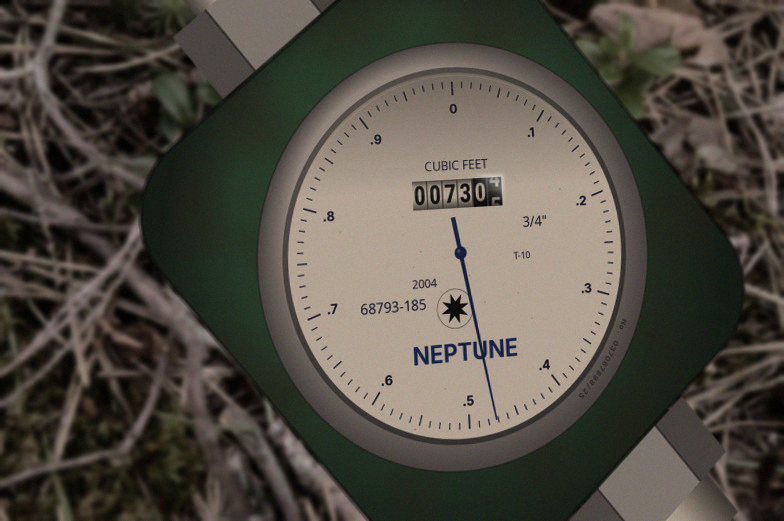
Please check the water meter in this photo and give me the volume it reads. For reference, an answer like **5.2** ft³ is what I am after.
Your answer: **7304.47** ft³
